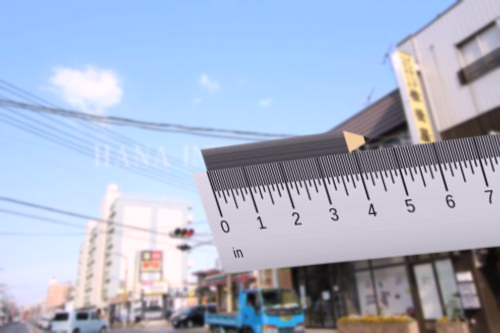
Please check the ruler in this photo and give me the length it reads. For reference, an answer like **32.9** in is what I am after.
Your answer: **4.5** in
